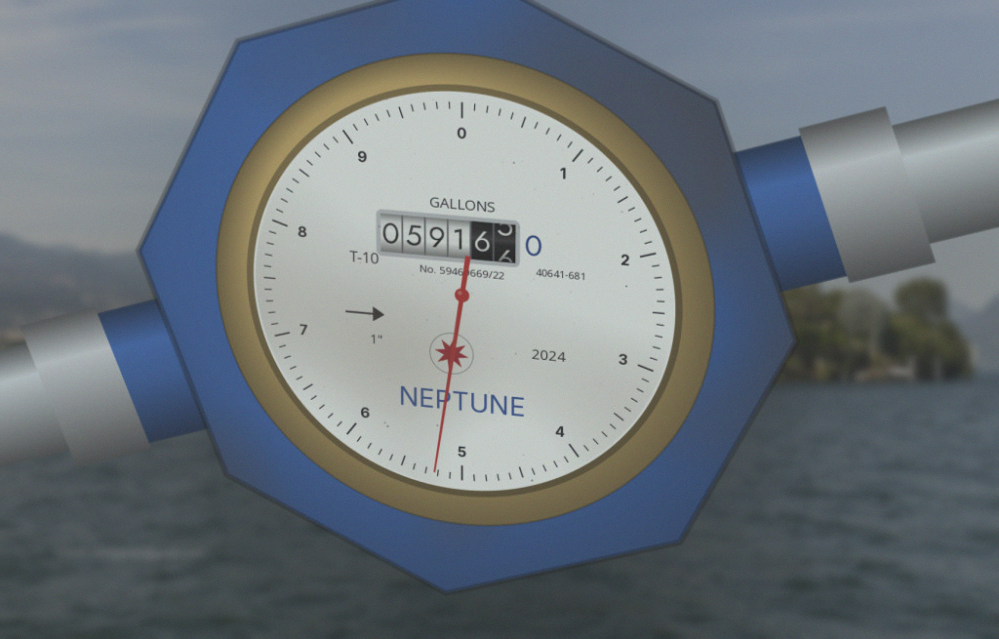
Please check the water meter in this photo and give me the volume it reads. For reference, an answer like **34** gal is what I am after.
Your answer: **591655.2** gal
